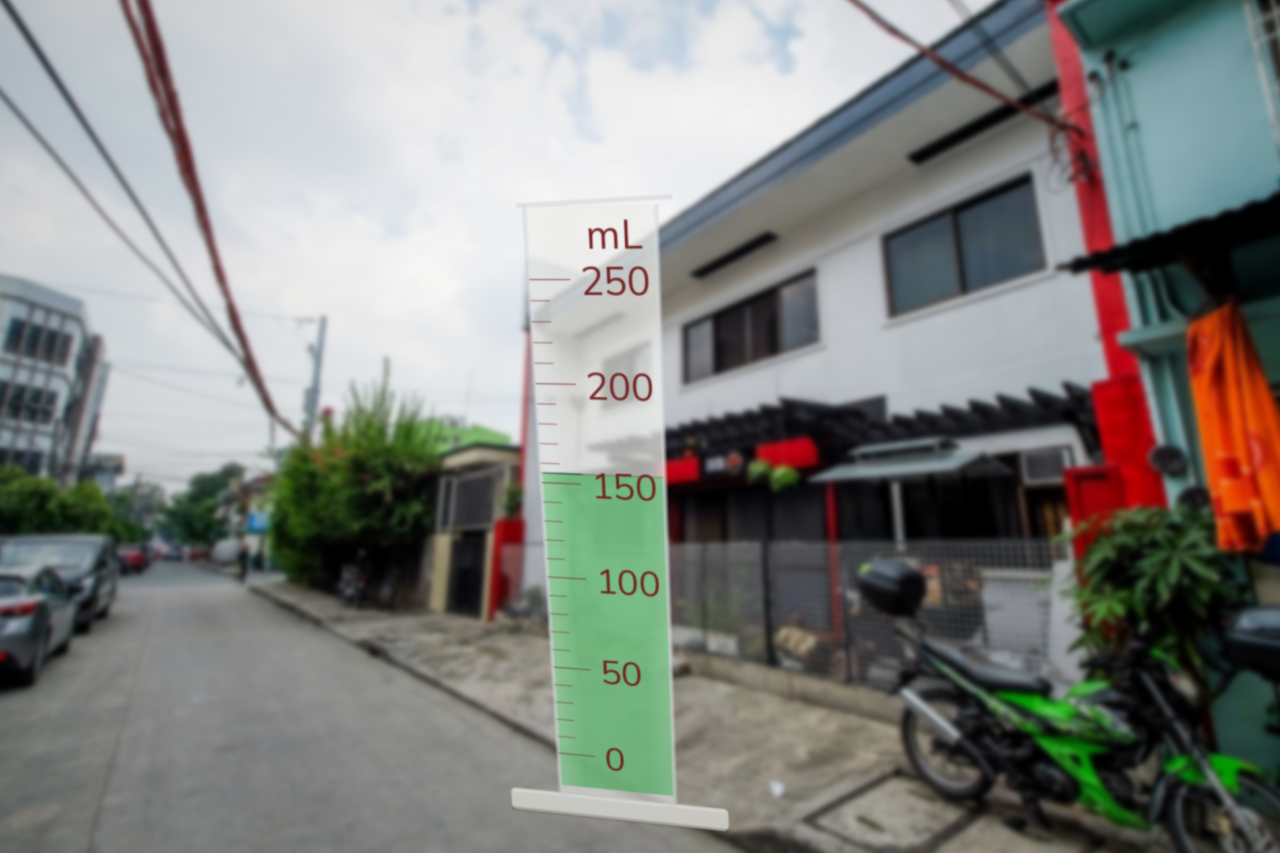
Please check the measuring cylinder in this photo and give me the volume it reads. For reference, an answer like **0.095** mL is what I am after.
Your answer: **155** mL
